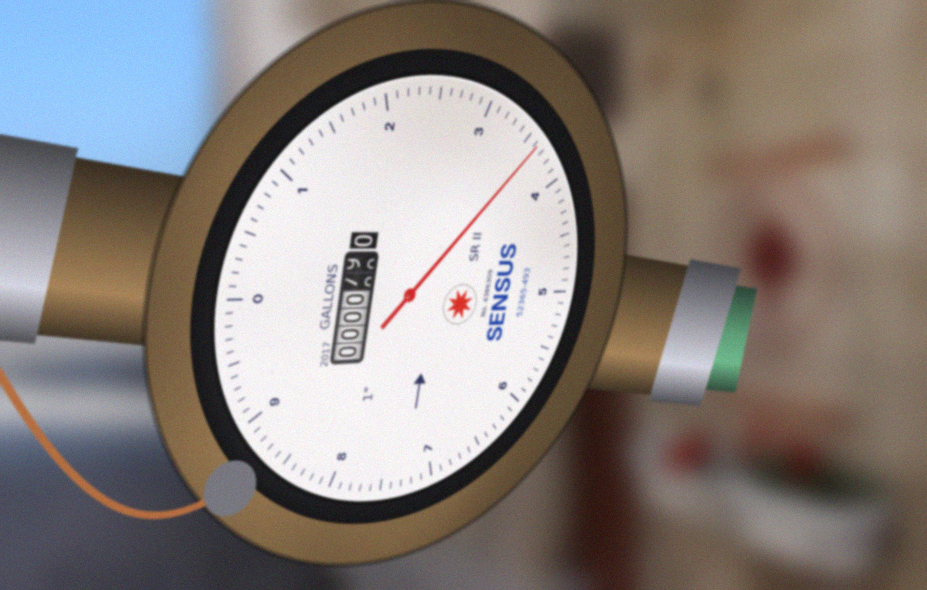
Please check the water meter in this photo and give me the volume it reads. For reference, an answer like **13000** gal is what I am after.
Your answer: **793.6** gal
